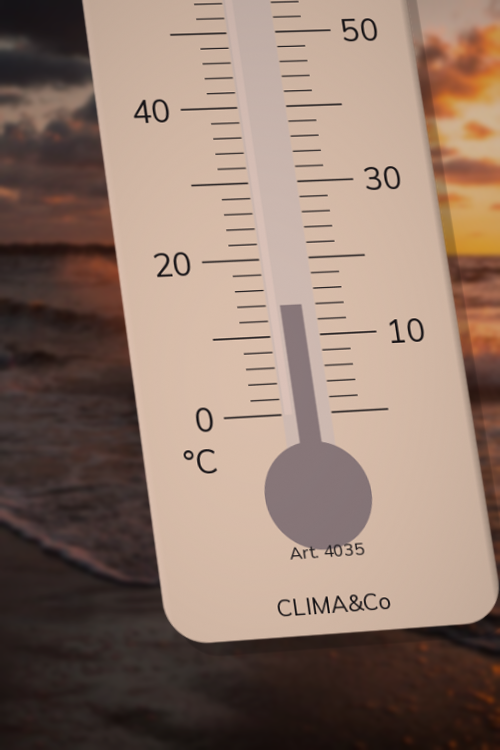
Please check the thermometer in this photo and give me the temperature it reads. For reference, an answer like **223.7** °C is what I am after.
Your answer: **14** °C
